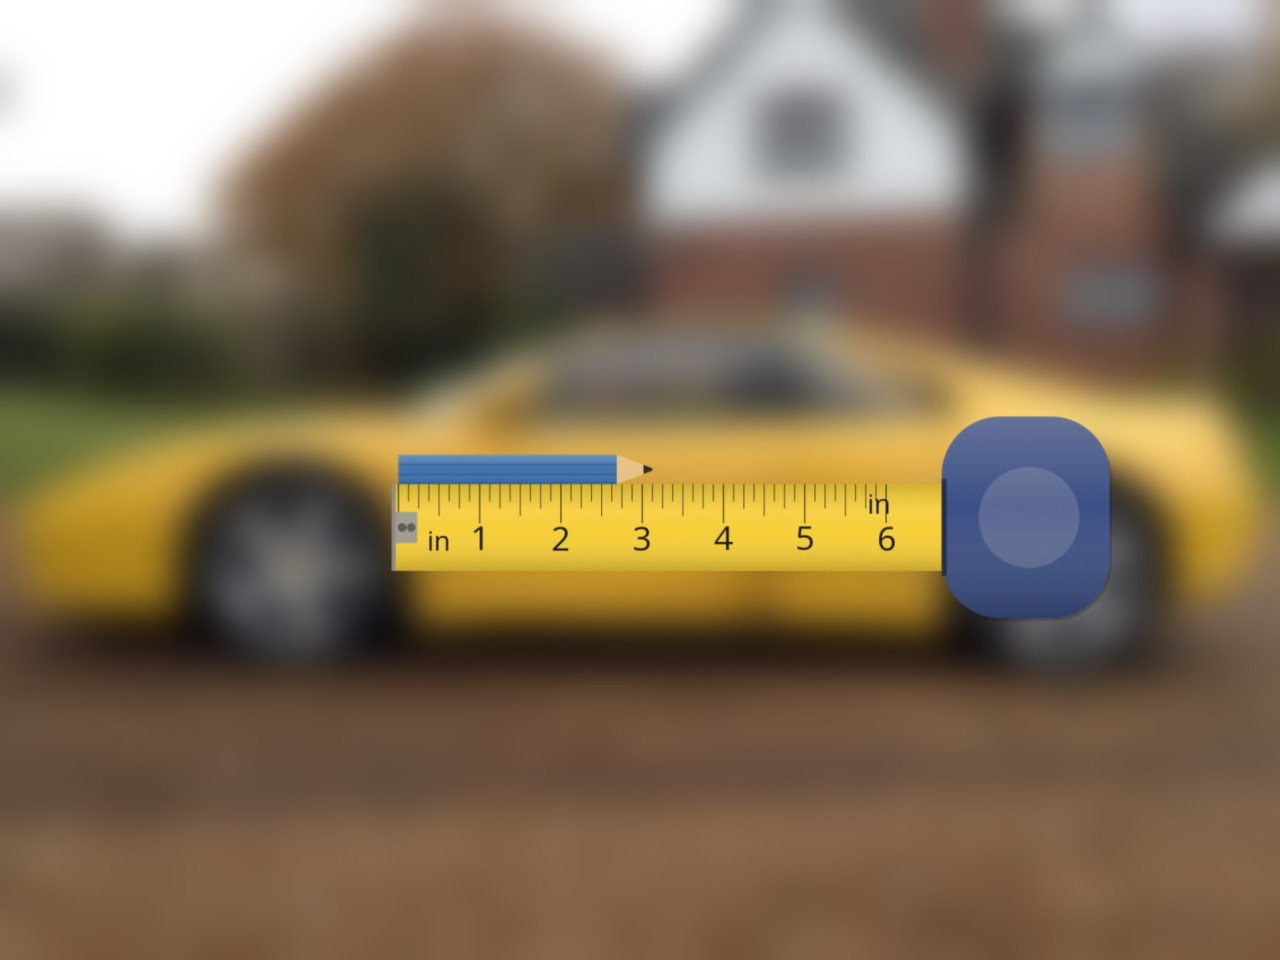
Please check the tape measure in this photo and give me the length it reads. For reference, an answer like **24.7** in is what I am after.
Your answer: **3.125** in
